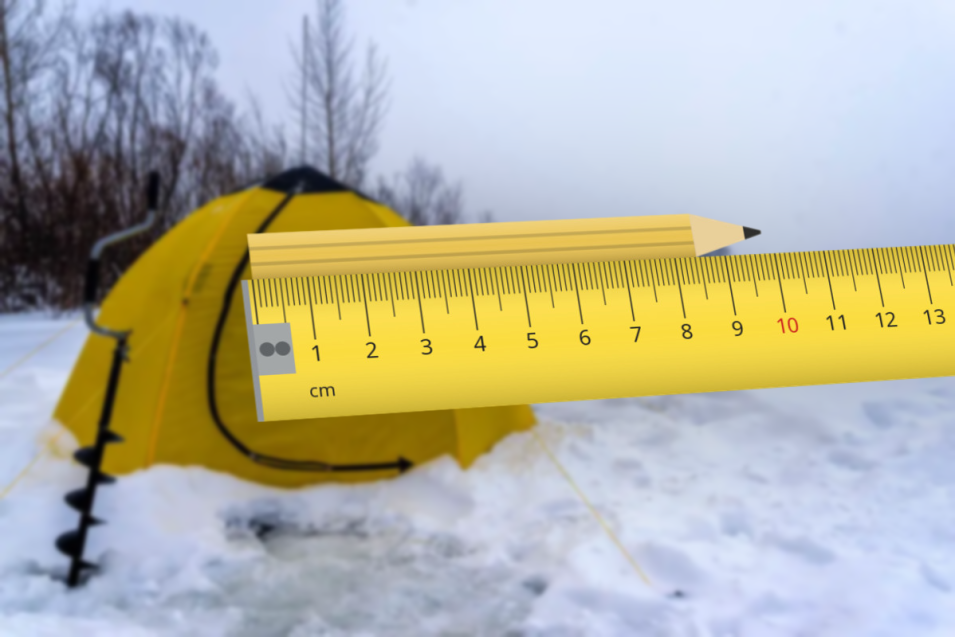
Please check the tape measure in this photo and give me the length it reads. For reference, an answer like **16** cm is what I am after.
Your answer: **9.8** cm
